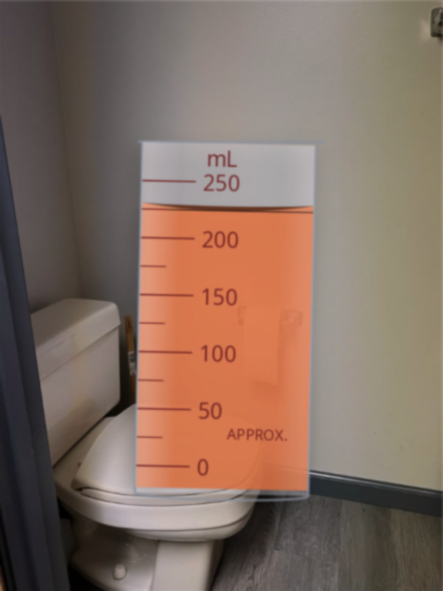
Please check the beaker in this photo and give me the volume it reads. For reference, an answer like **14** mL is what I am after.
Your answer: **225** mL
